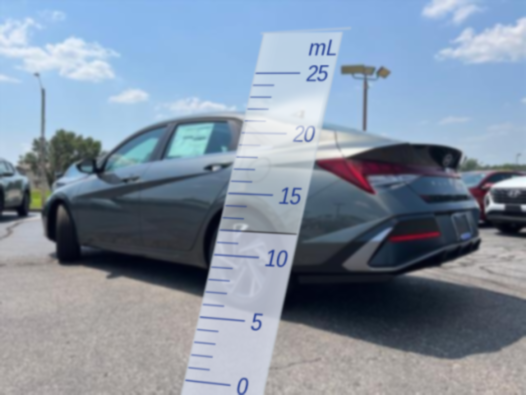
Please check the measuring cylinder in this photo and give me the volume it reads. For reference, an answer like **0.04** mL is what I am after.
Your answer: **12** mL
